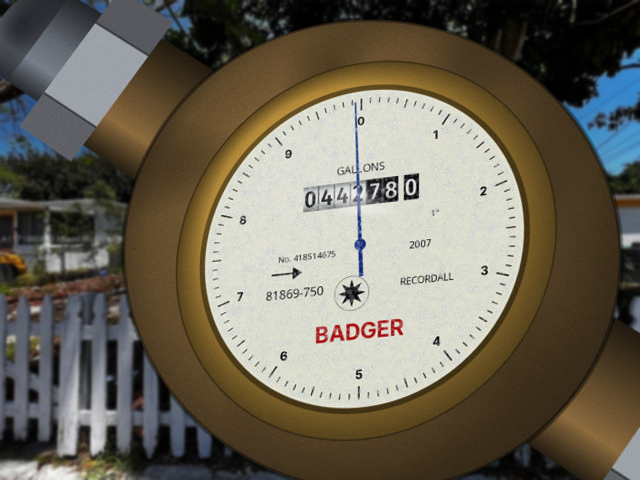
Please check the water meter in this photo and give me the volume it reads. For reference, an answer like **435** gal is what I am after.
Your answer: **442779.9** gal
